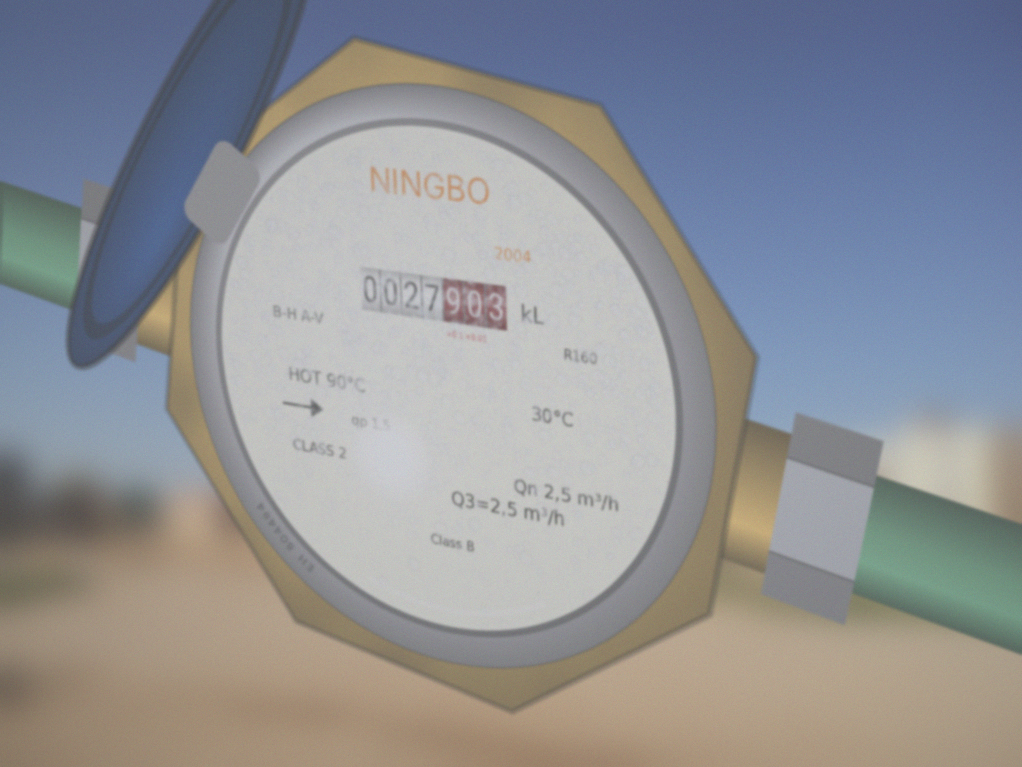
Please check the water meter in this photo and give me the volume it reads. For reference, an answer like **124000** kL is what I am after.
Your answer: **27.903** kL
